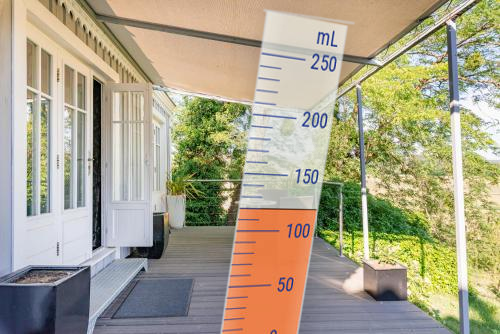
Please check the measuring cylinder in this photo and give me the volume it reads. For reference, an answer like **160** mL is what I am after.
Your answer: **120** mL
